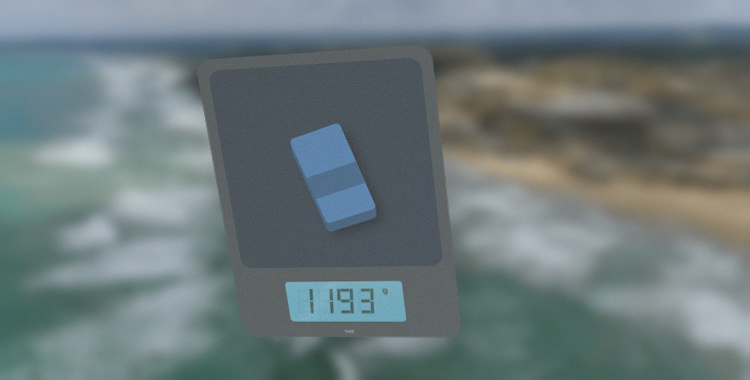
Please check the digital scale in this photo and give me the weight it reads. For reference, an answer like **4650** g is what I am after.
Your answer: **1193** g
